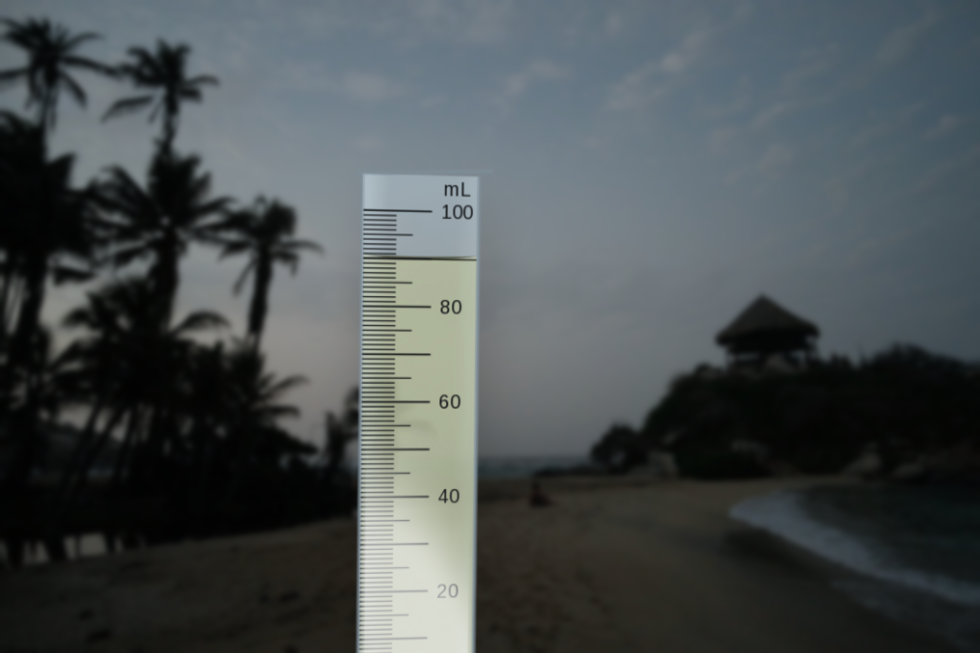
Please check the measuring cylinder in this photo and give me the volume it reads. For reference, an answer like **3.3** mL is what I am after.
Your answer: **90** mL
